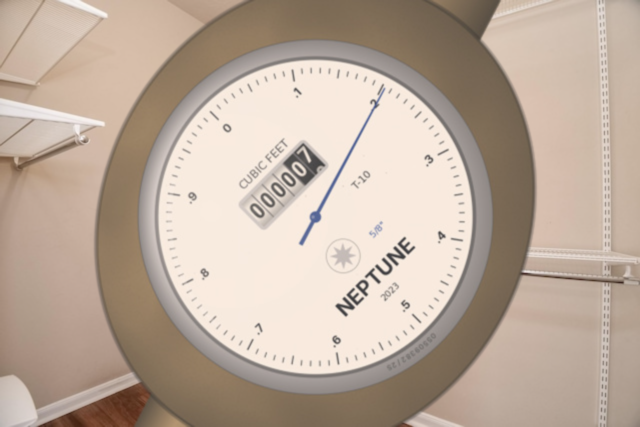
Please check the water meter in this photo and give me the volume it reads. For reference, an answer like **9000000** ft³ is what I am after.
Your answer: **7.20** ft³
